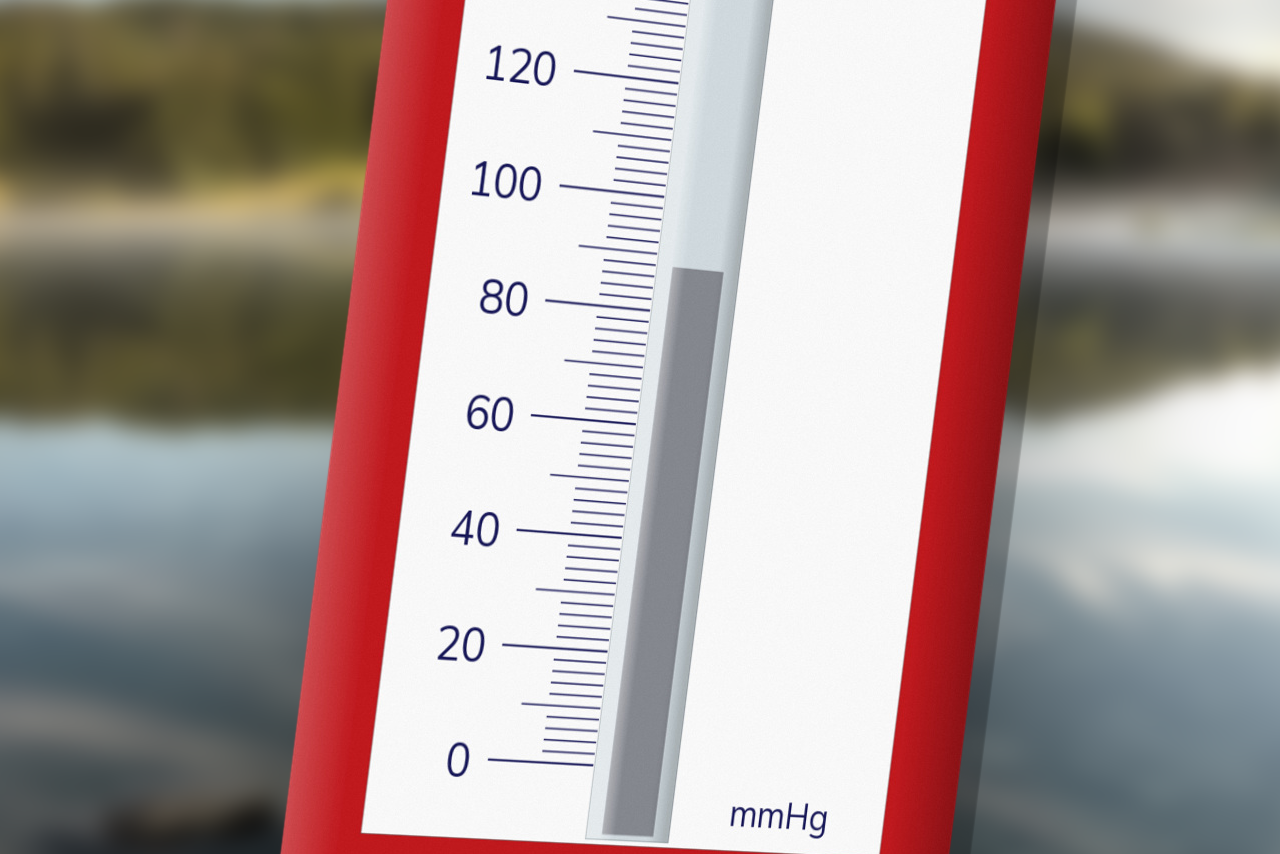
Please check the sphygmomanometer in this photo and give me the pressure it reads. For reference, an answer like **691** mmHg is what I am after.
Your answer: **88** mmHg
